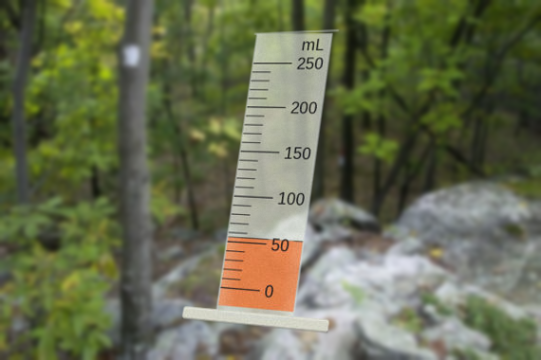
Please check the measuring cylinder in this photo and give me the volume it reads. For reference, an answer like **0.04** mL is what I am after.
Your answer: **55** mL
